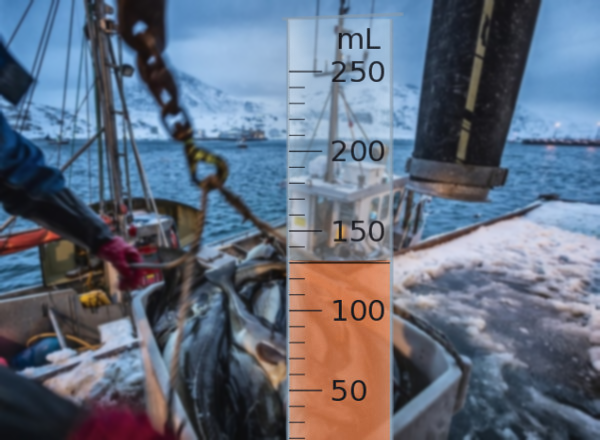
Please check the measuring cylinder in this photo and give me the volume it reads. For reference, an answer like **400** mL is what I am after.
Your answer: **130** mL
